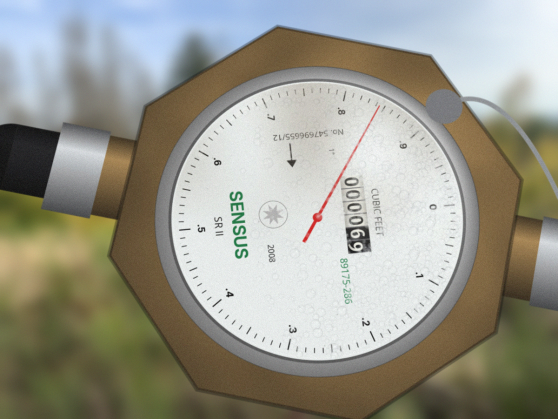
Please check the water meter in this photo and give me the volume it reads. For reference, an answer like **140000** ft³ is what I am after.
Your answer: **68.84** ft³
